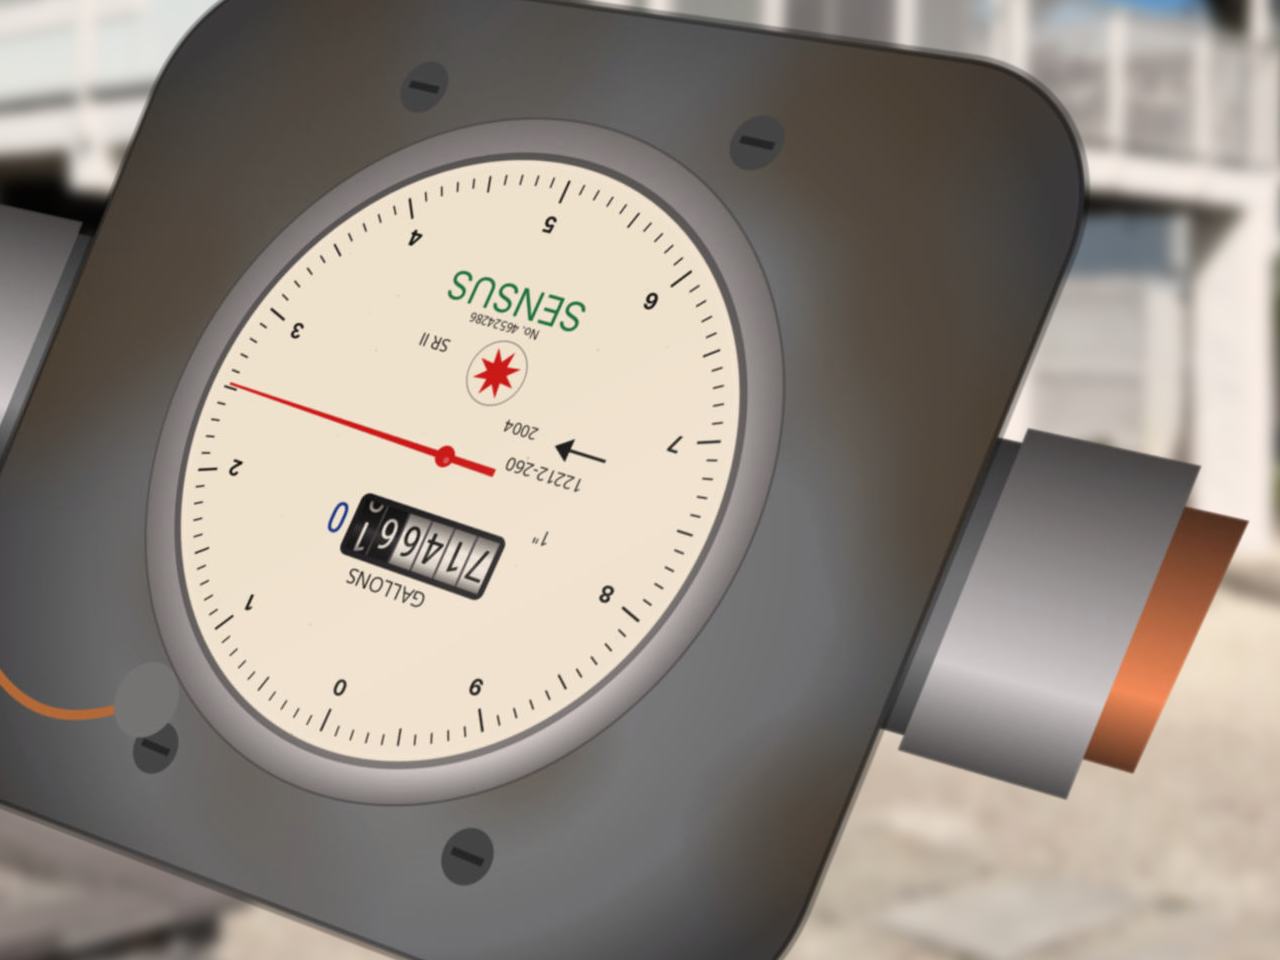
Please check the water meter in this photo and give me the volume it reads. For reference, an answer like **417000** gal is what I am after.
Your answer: **7146612.5** gal
